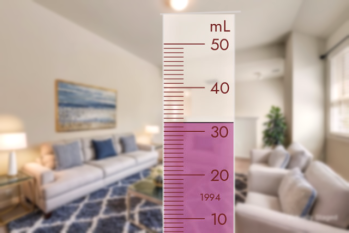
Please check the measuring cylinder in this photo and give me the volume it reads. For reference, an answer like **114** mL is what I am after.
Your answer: **32** mL
